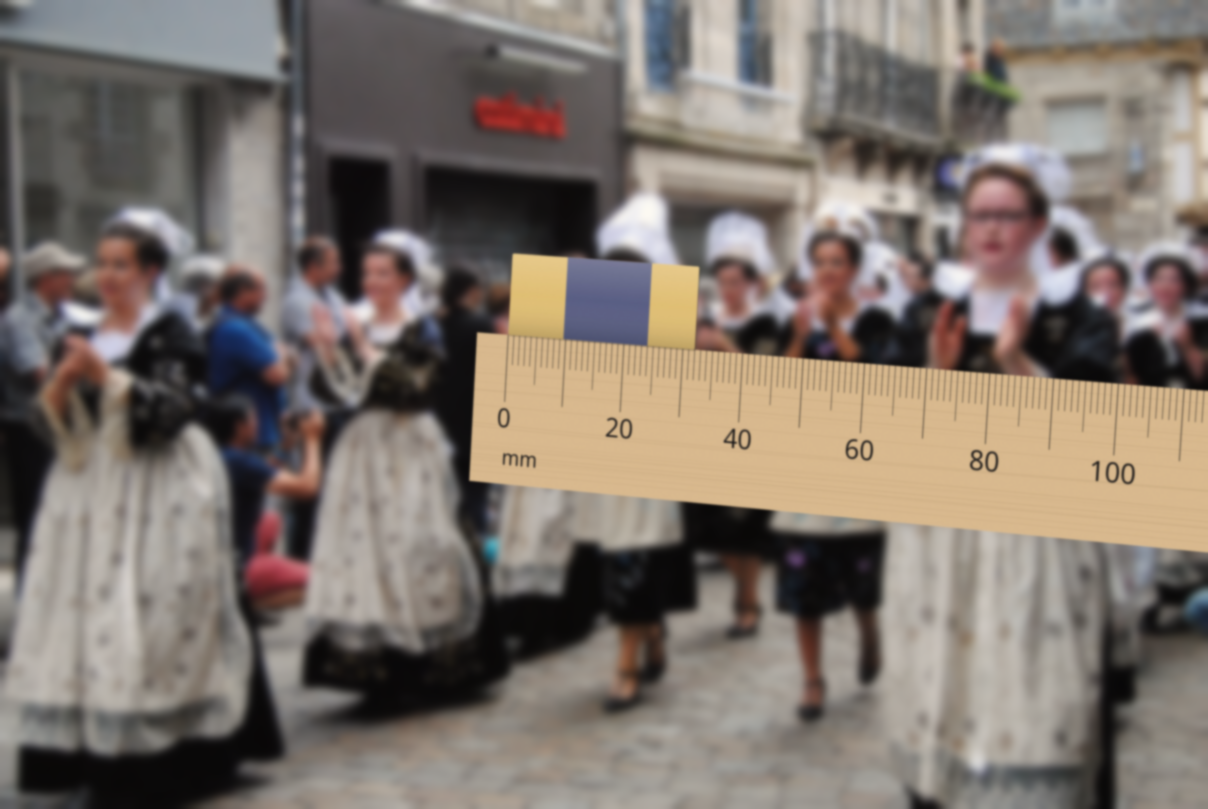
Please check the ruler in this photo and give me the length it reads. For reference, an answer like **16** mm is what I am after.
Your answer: **32** mm
